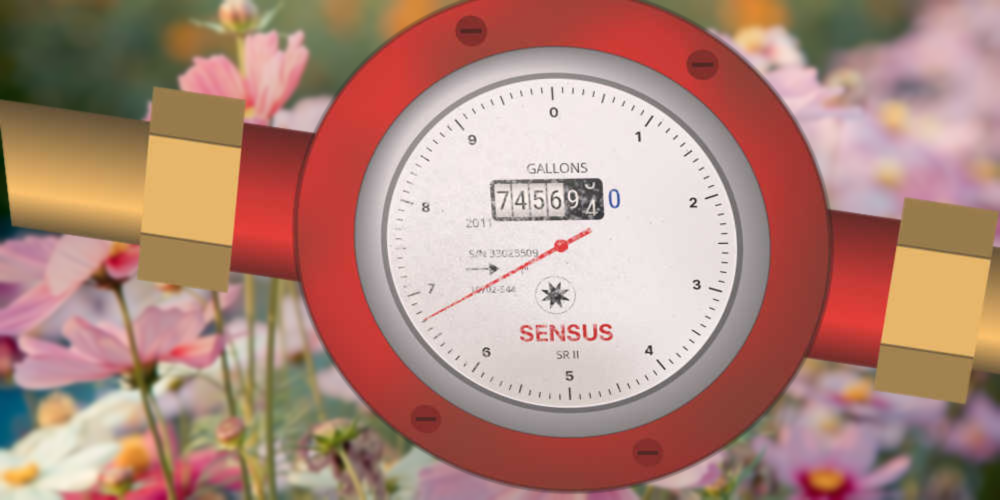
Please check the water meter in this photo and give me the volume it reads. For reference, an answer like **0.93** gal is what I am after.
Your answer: **7456936.7** gal
